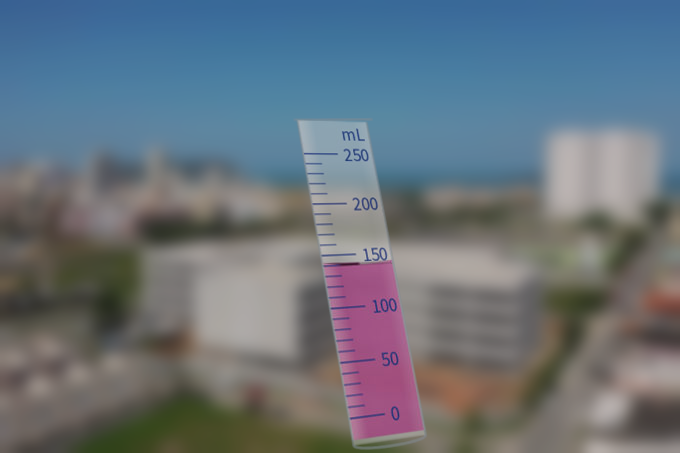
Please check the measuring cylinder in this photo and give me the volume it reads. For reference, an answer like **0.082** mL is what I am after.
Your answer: **140** mL
